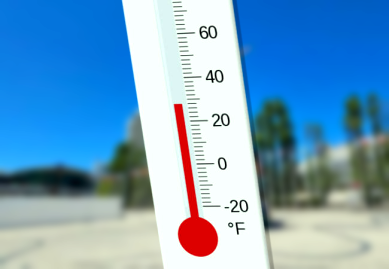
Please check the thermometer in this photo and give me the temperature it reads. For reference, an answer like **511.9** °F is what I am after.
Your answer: **28** °F
